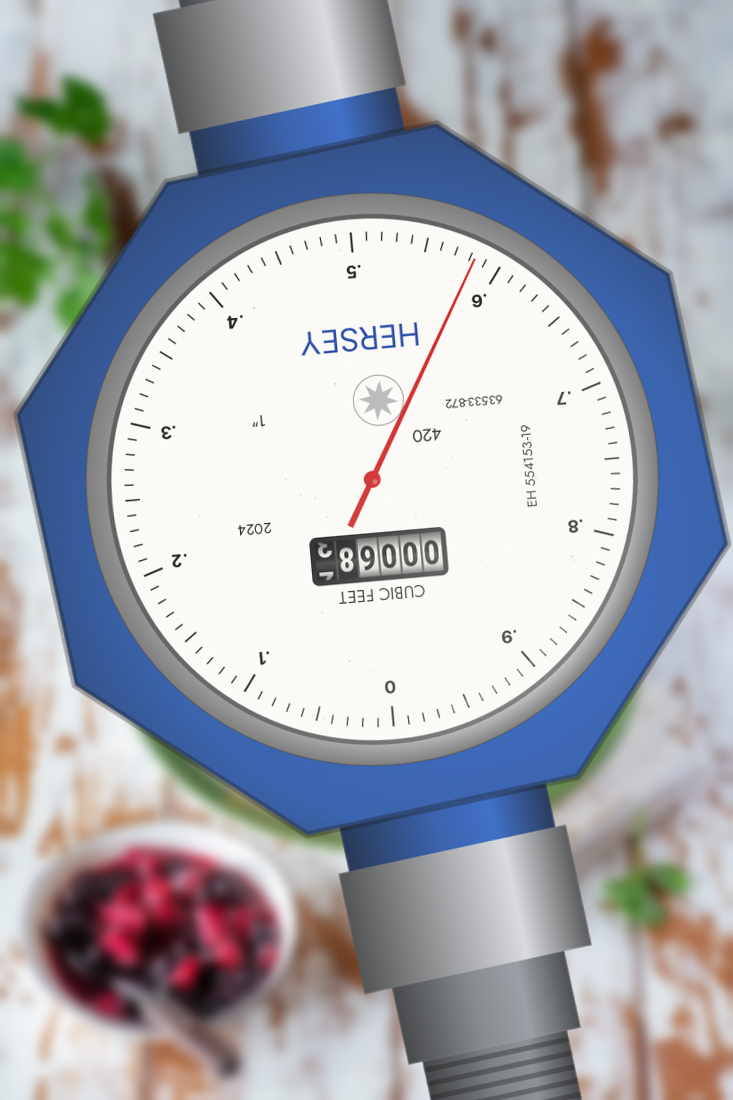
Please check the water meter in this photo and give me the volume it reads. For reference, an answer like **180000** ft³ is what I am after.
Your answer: **682.58** ft³
